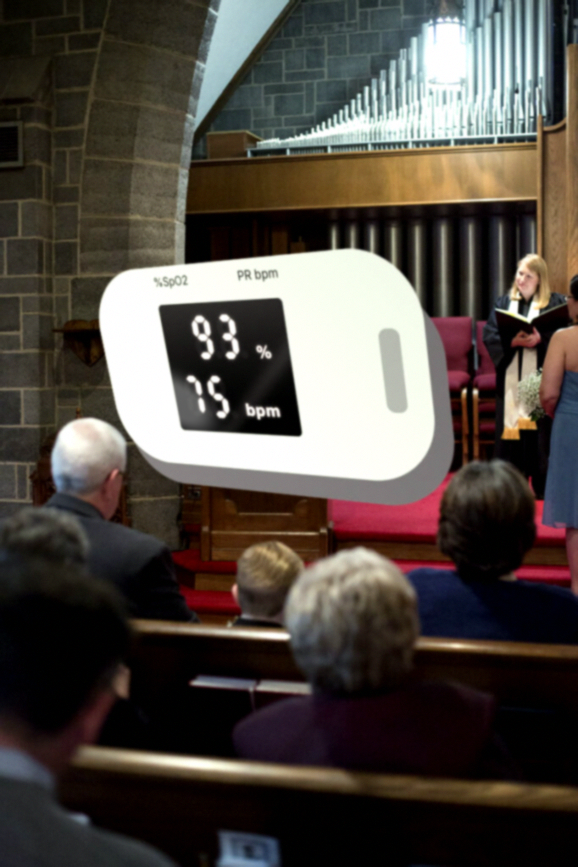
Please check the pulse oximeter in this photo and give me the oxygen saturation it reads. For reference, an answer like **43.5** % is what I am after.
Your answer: **93** %
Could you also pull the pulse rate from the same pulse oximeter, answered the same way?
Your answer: **75** bpm
